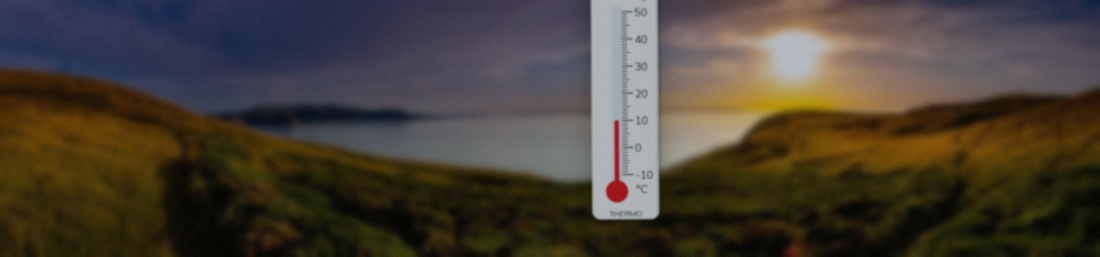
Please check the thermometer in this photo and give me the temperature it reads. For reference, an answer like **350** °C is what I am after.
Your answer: **10** °C
